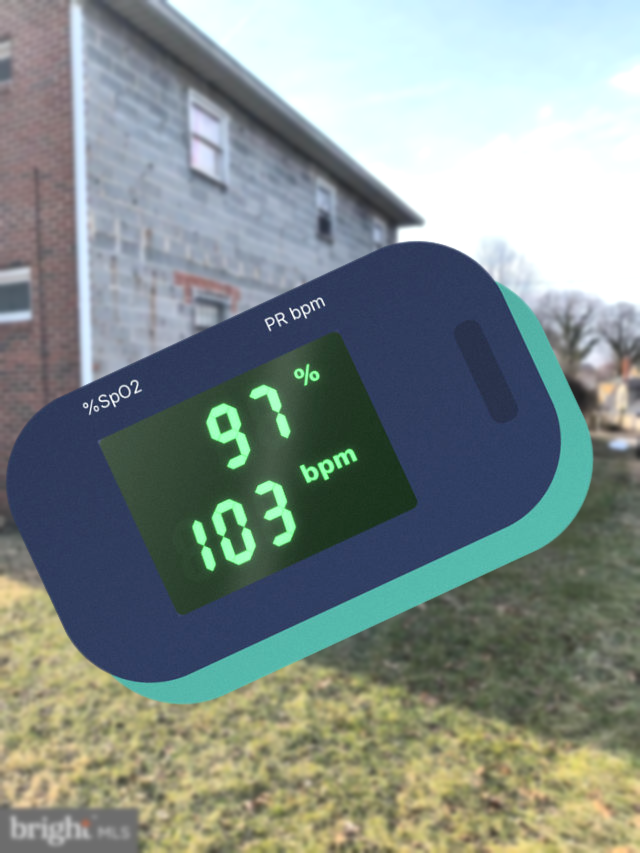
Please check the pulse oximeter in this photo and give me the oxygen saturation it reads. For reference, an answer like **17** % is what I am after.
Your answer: **97** %
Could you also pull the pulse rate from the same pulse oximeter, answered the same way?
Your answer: **103** bpm
